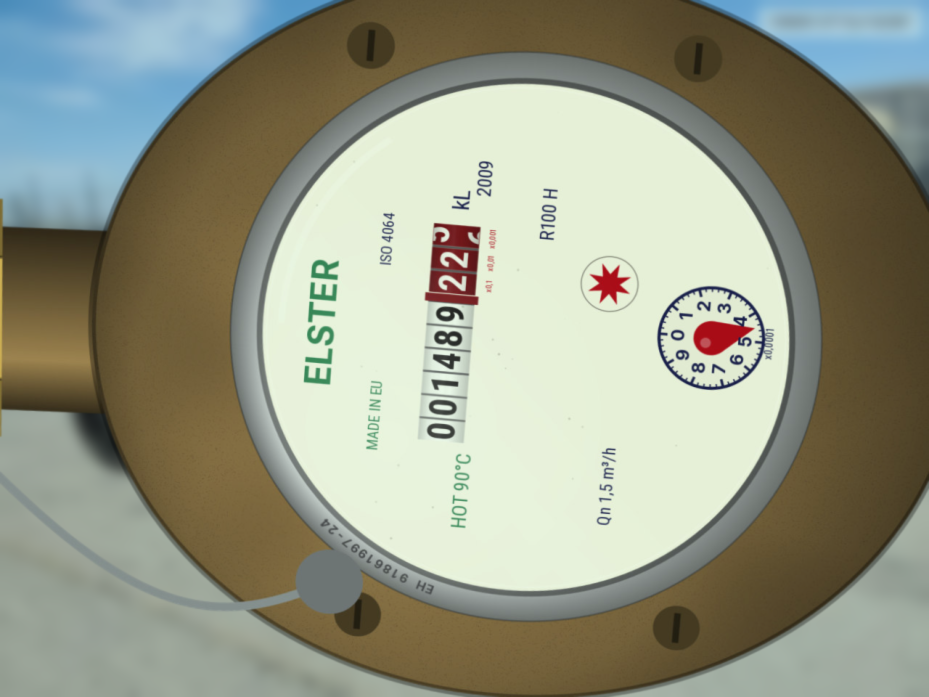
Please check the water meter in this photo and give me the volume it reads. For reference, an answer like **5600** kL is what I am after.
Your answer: **1489.2254** kL
